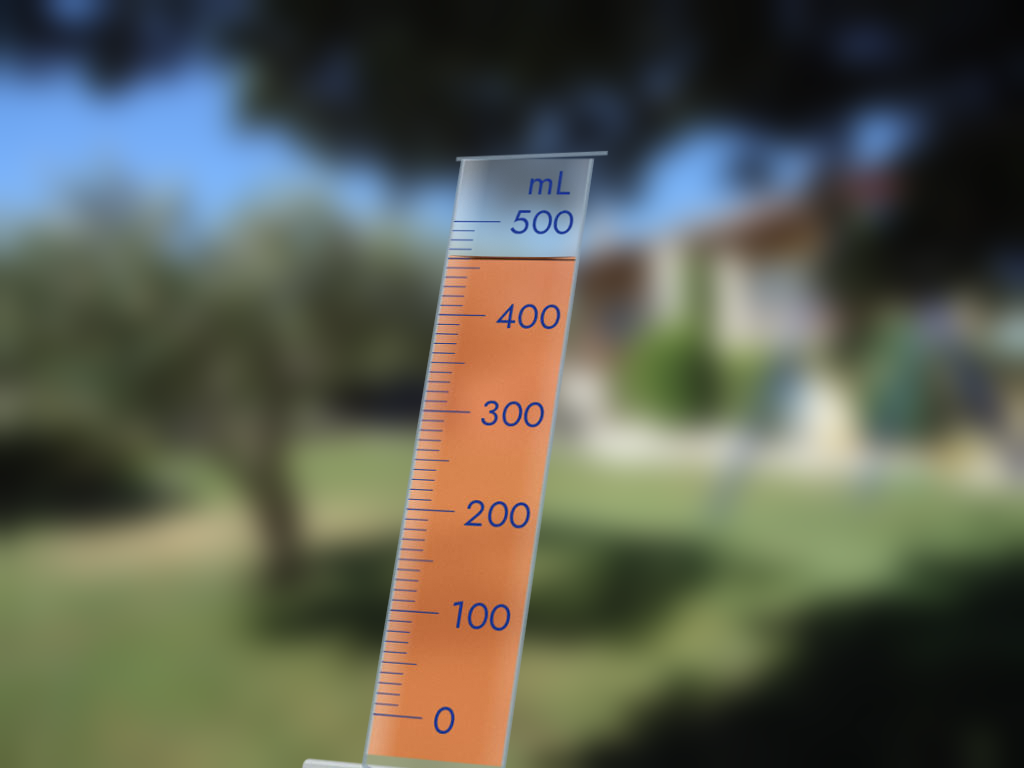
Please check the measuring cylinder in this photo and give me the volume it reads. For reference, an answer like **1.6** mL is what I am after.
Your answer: **460** mL
